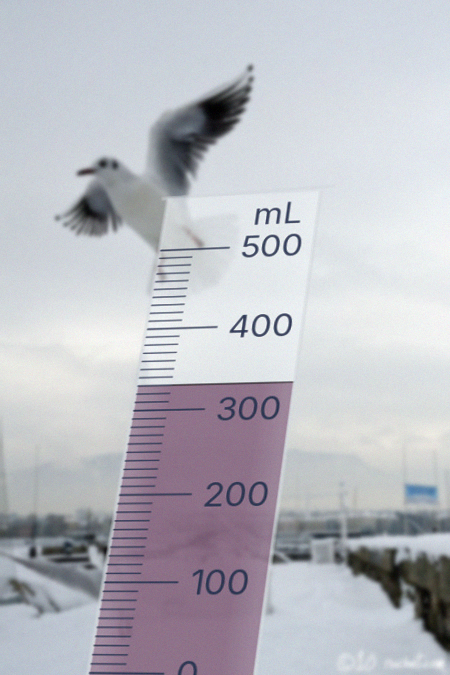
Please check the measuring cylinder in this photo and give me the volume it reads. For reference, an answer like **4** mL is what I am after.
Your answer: **330** mL
